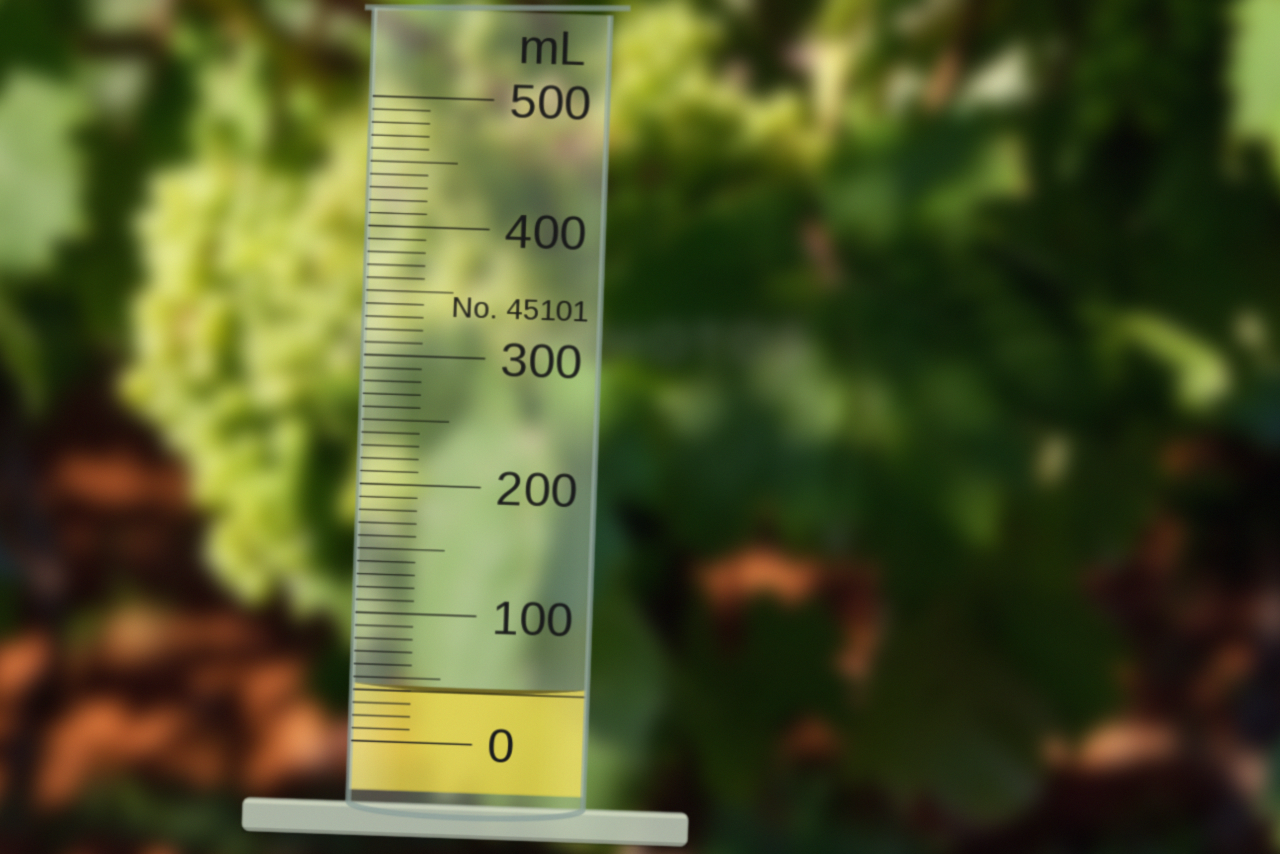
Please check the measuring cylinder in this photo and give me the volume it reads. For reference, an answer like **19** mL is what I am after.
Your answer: **40** mL
